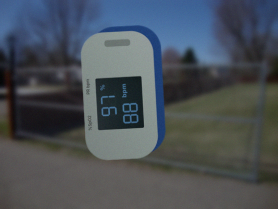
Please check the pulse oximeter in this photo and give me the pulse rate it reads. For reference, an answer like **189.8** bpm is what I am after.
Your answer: **88** bpm
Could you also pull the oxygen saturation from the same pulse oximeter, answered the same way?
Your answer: **97** %
